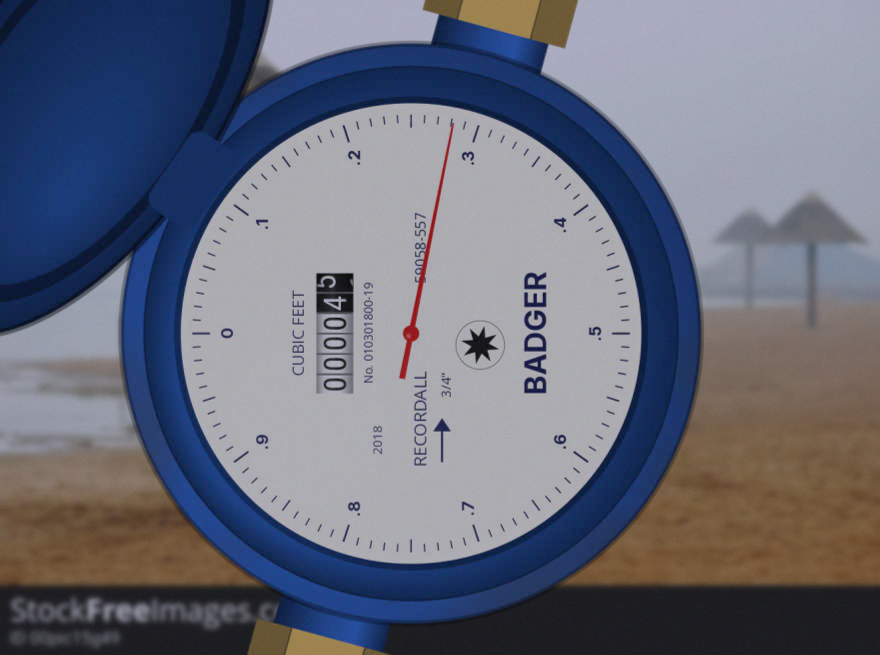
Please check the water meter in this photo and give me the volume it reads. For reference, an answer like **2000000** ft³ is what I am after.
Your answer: **45.28** ft³
